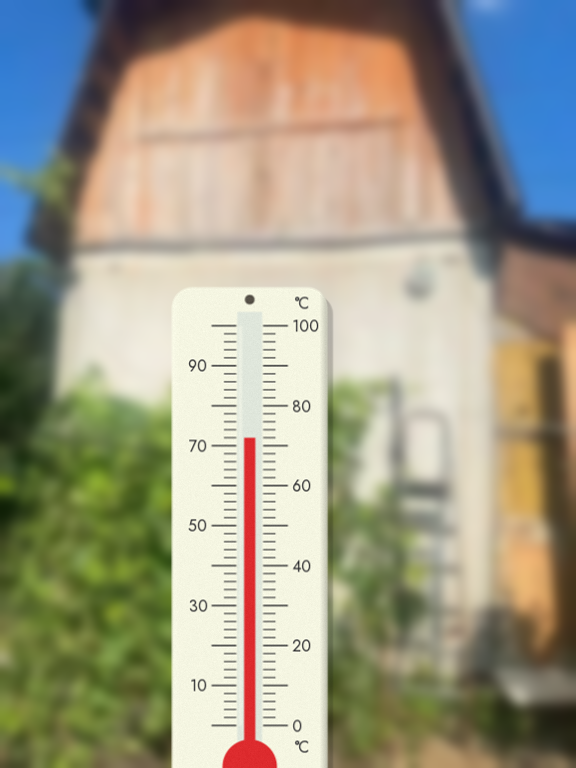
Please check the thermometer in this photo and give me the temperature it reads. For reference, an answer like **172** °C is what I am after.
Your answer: **72** °C
